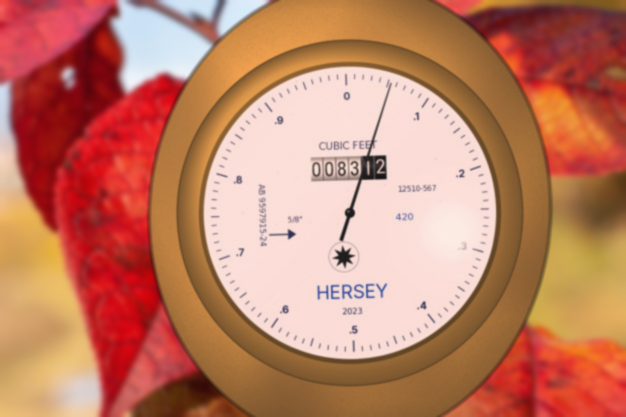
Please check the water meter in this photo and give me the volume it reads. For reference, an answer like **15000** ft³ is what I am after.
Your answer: **8312.05** ft³
